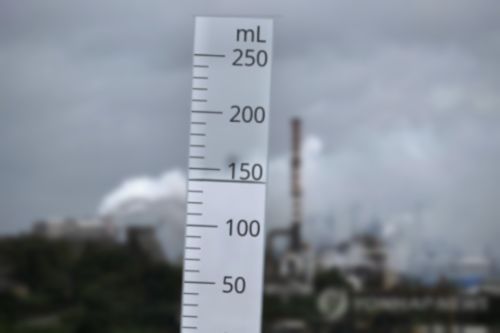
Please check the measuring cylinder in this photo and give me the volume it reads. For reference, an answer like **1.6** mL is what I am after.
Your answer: **140** mL
